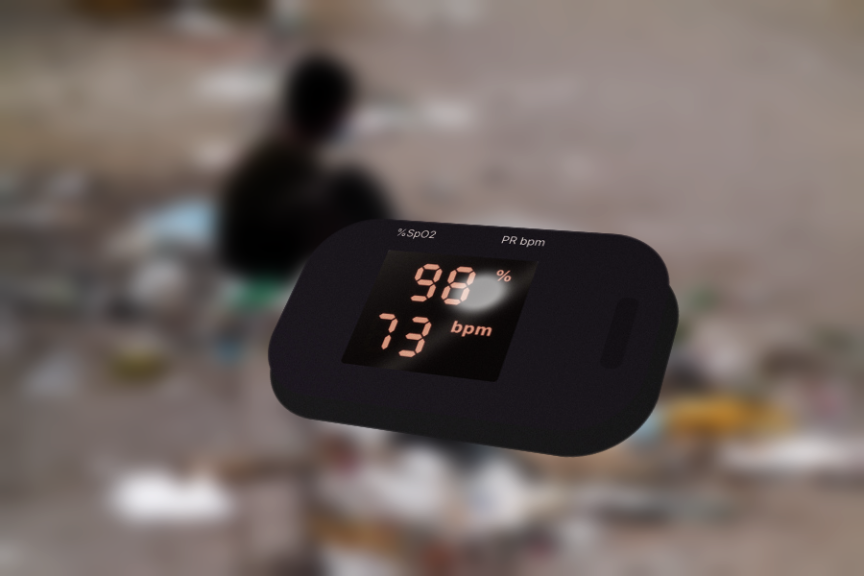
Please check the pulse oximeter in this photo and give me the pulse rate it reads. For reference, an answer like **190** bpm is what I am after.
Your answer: **73** bpm
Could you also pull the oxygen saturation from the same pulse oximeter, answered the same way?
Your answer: **98** %
